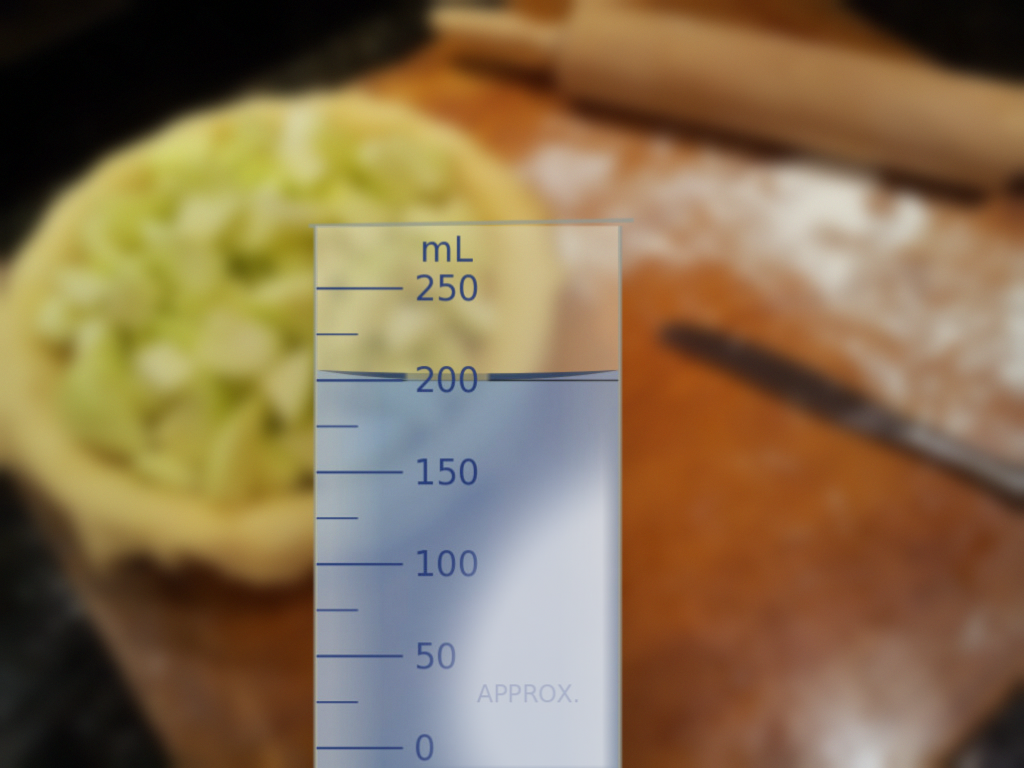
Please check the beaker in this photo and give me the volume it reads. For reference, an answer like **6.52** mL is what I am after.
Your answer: **200** mL
